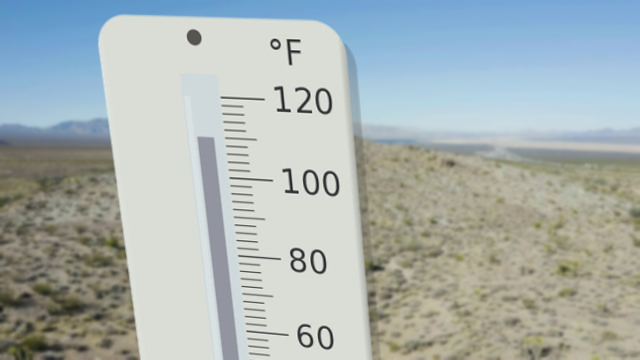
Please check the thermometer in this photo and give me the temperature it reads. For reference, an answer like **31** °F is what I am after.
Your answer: **110** °F
